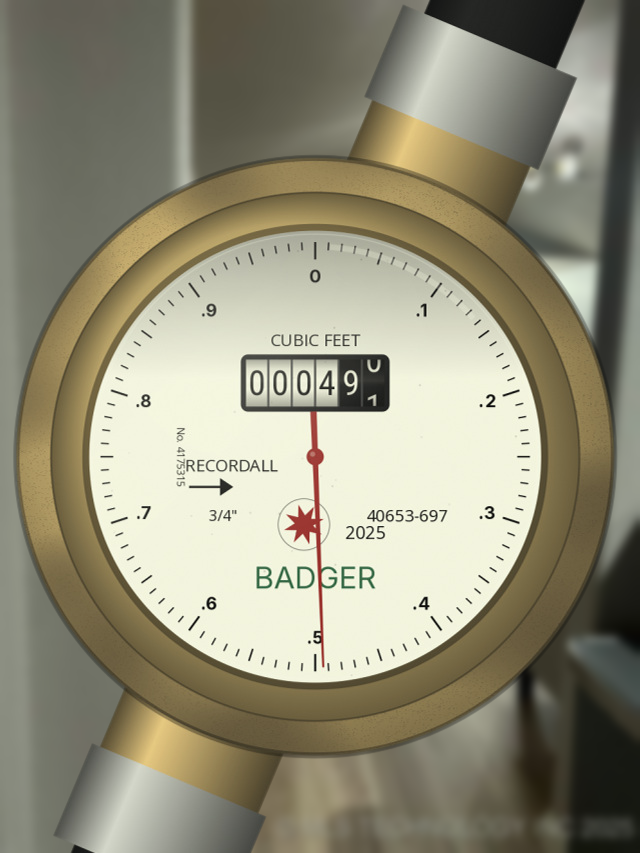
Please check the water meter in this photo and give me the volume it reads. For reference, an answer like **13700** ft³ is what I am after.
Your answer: **490.49** ft³
